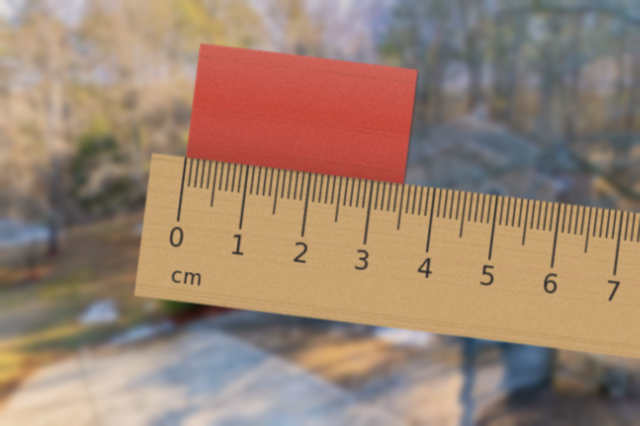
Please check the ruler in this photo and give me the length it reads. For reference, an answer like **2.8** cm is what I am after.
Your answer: **3.5** cm
